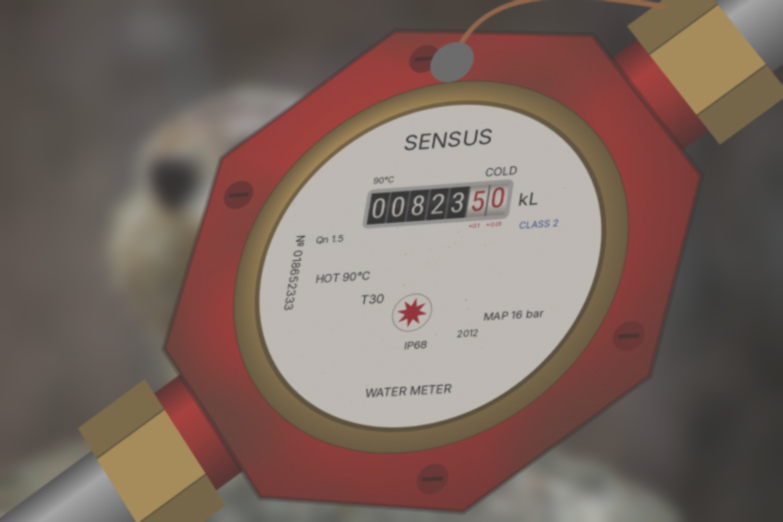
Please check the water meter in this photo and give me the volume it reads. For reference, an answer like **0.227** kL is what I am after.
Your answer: **823.50** kL
